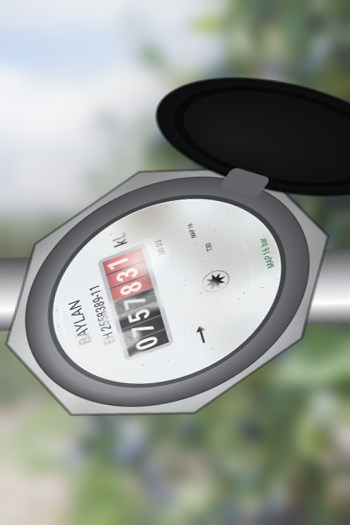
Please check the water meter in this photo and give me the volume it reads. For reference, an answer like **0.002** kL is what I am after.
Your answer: **757.831** kL
